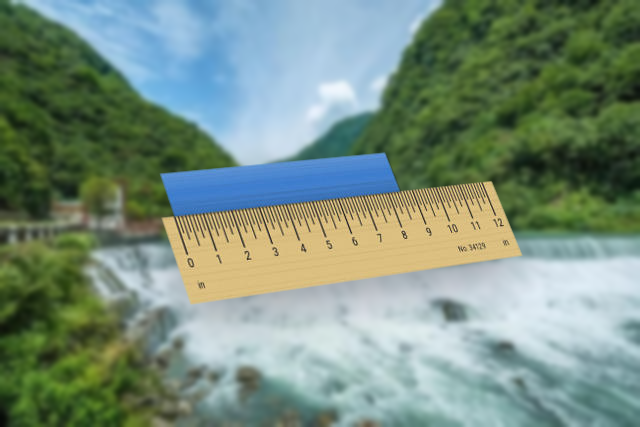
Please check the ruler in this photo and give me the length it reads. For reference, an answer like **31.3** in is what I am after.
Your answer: **8.5** in
